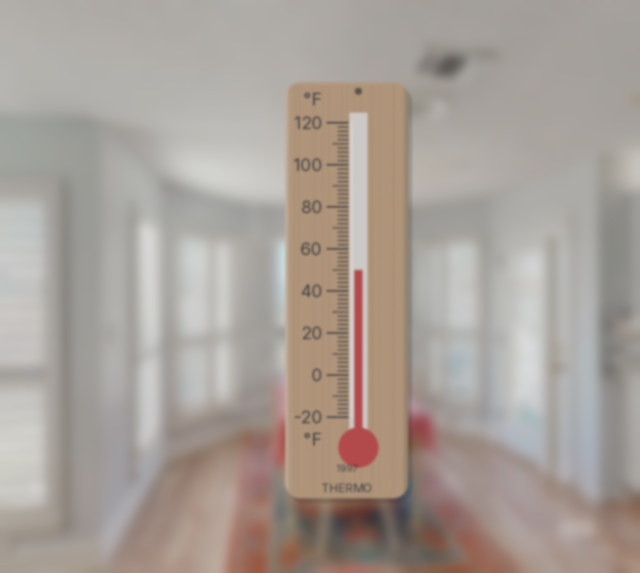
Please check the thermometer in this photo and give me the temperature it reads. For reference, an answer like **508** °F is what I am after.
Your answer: **50** °F
